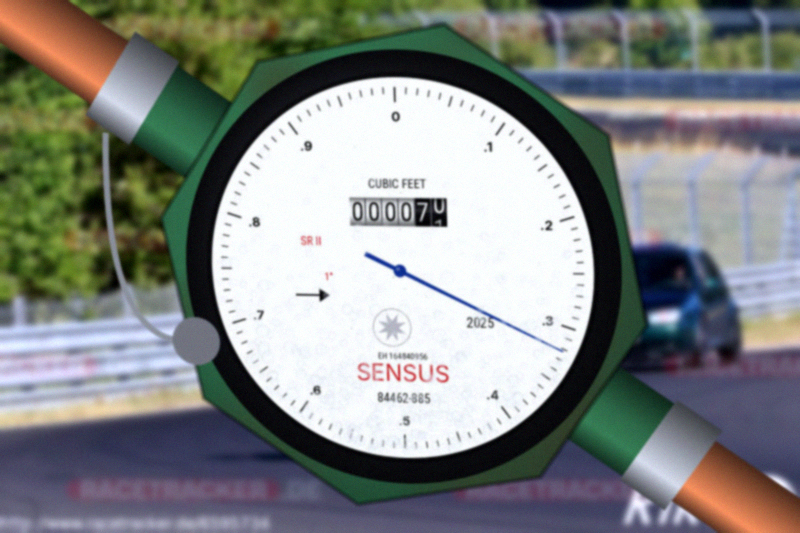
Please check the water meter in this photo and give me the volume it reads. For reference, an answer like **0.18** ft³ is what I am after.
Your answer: **70.32** ft³
